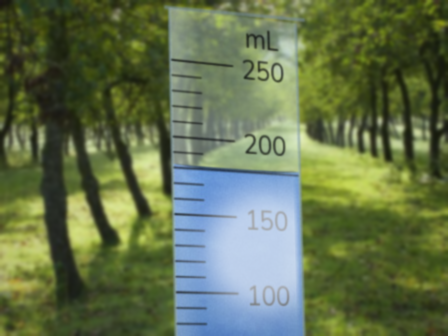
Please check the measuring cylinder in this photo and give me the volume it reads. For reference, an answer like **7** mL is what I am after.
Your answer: **180** mL
